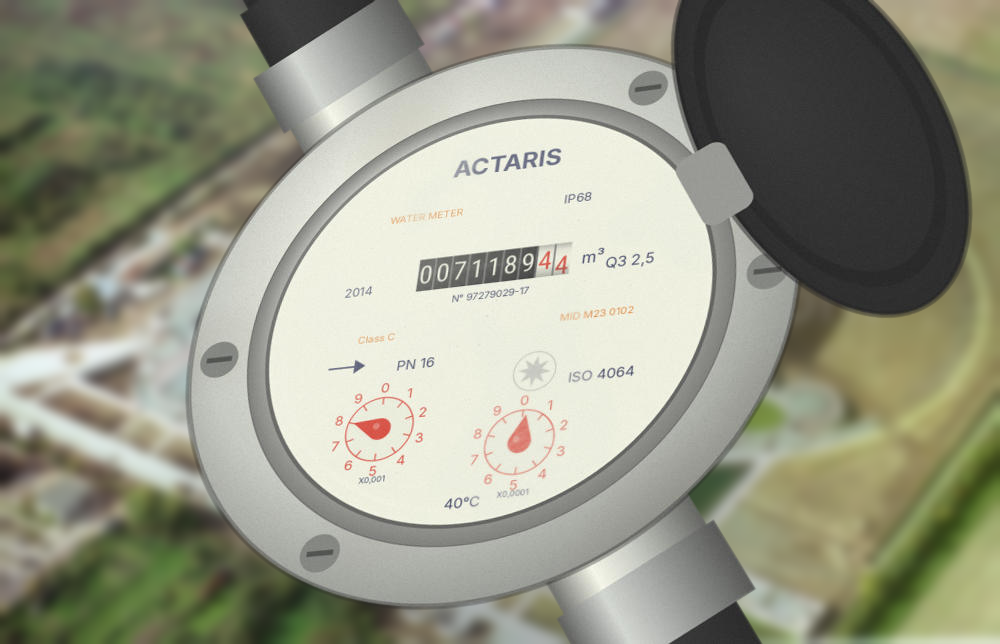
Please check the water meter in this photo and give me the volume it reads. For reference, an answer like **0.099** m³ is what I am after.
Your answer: **71189.4380** m³
